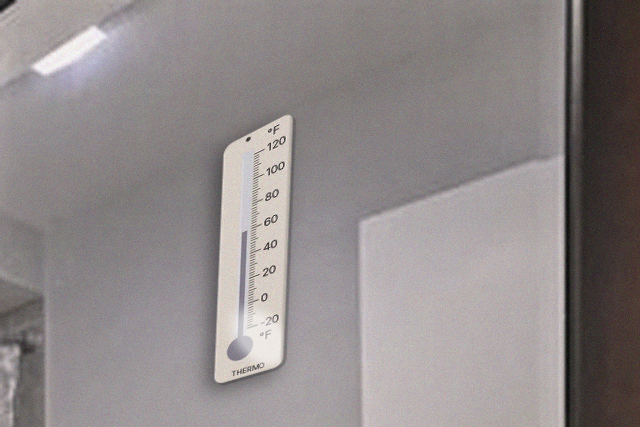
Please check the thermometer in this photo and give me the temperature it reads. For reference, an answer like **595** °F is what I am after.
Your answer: **60** °F
